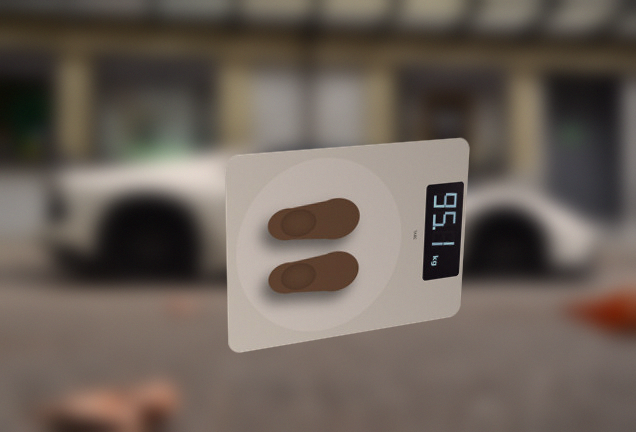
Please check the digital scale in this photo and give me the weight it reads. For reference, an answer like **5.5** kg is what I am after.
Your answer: **95.1** kg
